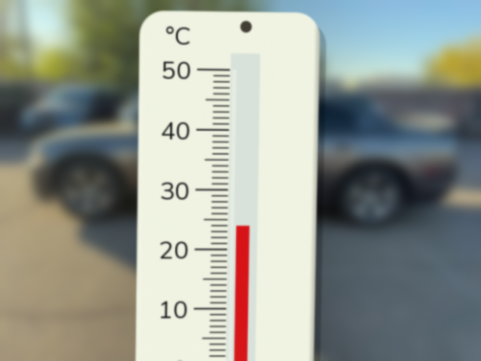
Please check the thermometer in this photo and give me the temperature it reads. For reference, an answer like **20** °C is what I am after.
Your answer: **24** °C
